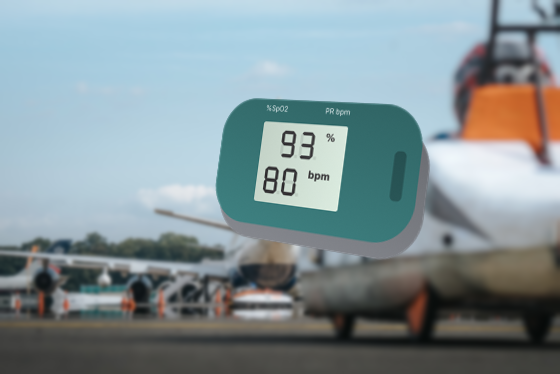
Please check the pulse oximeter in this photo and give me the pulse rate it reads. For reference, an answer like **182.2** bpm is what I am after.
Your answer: **80** bpm
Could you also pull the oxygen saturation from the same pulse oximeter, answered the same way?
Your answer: **93** %
